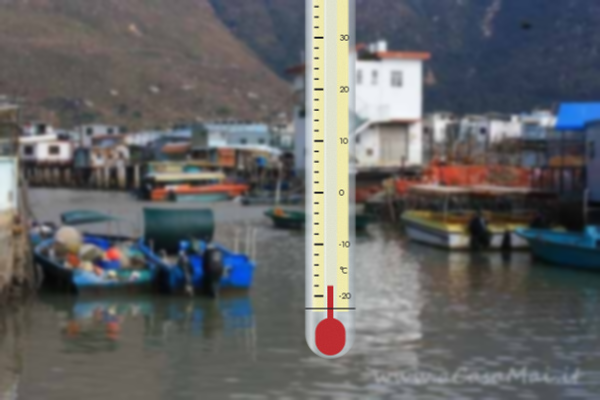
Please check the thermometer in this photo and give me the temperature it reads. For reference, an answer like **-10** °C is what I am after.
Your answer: **-18** °C
